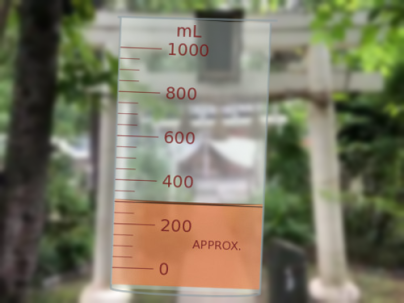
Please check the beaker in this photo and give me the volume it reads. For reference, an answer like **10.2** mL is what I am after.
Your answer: **300** mL
